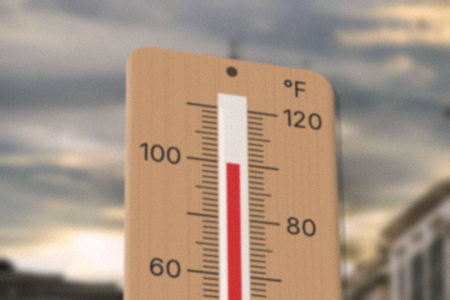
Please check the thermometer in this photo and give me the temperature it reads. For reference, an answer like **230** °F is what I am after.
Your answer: **100** °F
